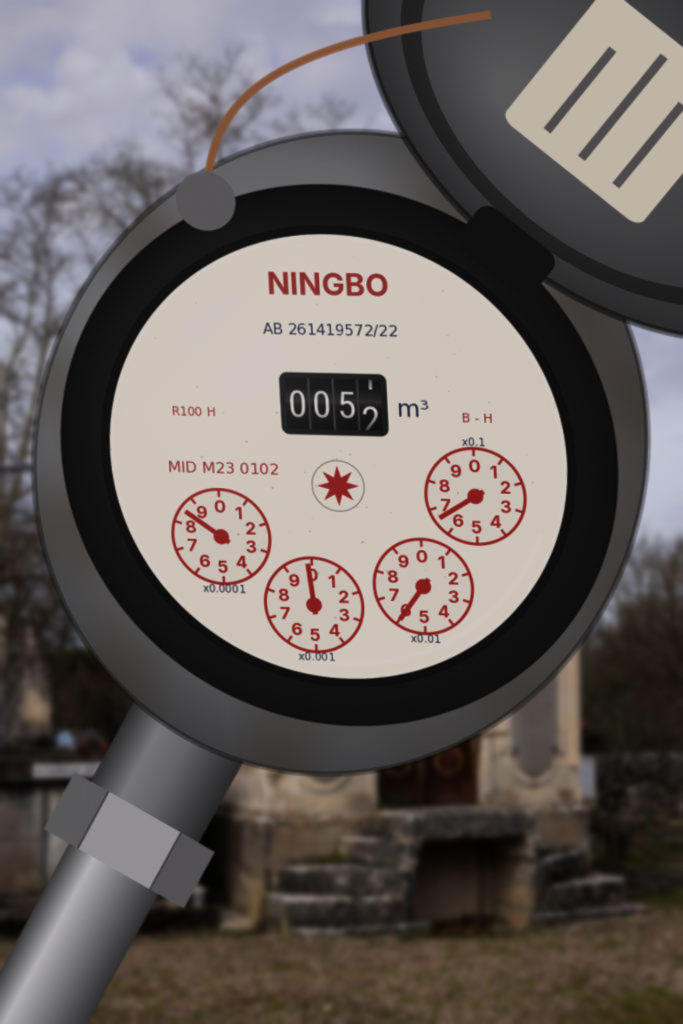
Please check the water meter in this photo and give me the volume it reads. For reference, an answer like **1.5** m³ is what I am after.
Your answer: **51.6598** m³
